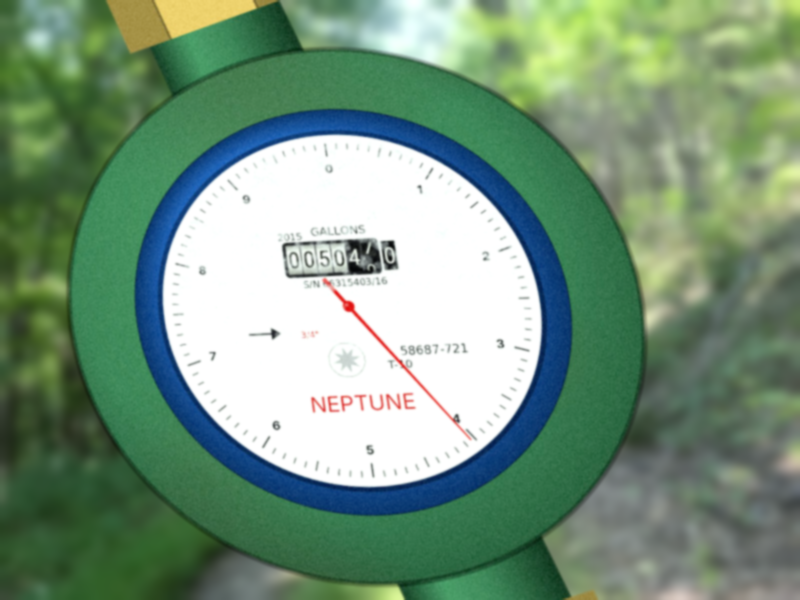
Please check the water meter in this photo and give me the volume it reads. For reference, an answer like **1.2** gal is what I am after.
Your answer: **50474.0** gal
